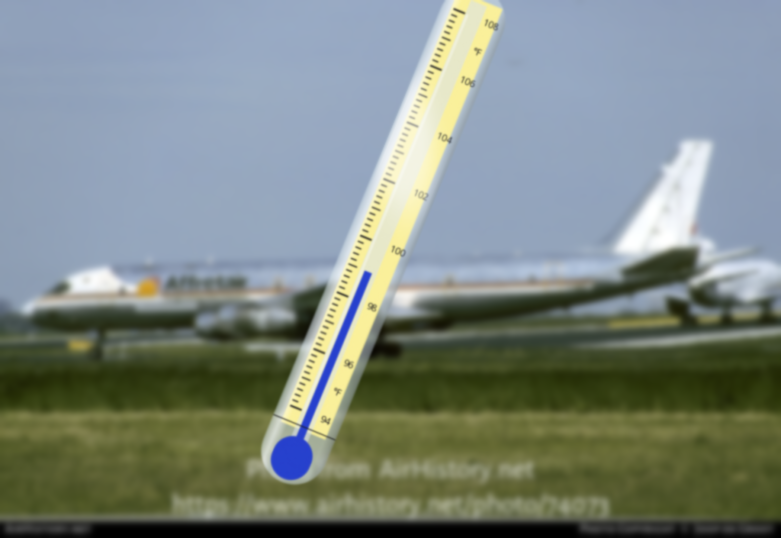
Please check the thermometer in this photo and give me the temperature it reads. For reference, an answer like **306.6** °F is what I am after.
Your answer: **99** °F
